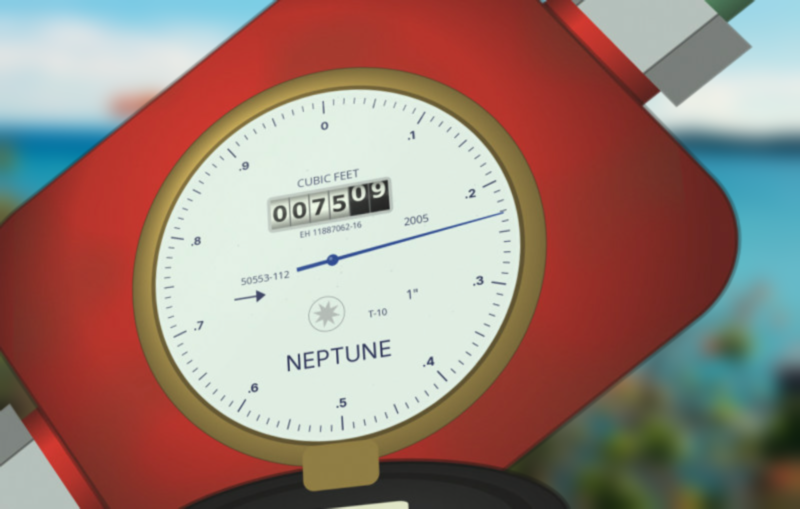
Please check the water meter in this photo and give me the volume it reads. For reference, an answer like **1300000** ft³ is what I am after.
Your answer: **7509.23** ft³
